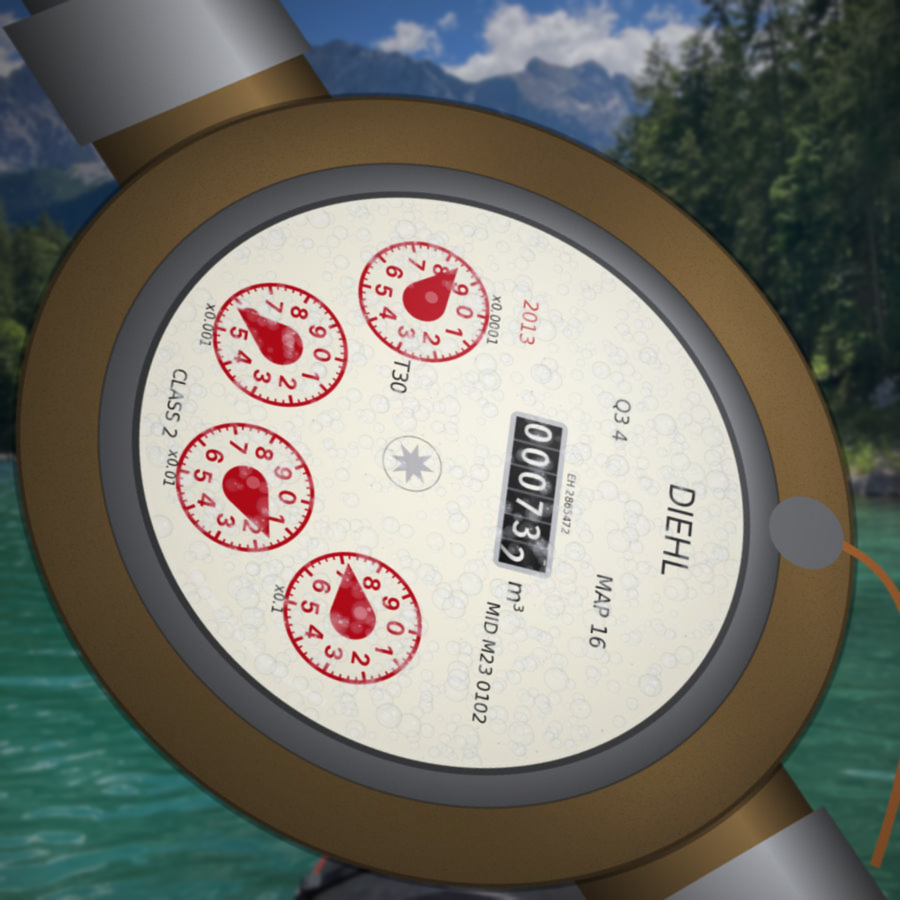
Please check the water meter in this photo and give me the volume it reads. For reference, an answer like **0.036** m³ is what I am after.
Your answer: **731.7158** m³
